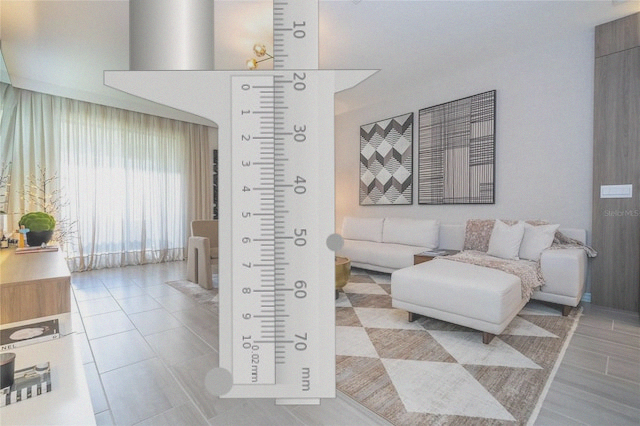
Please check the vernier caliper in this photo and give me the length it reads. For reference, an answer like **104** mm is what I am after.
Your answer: **21.0** mm
